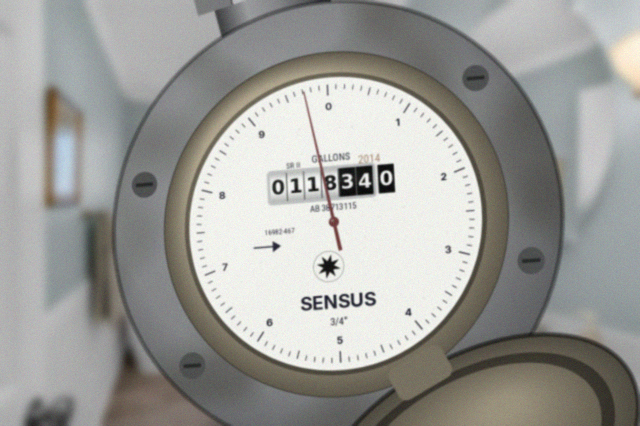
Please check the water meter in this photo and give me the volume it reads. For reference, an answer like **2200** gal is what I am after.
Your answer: **118339.7** gal
